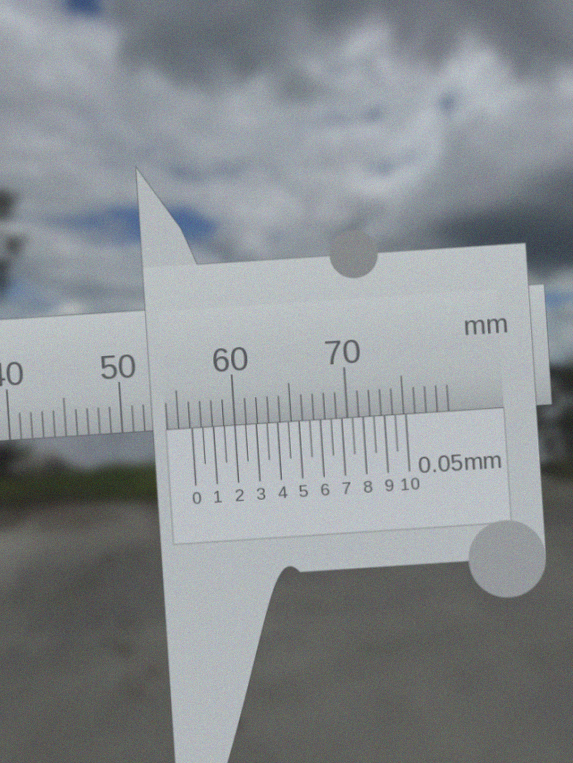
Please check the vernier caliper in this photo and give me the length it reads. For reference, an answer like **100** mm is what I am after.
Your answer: **56.2** mm
